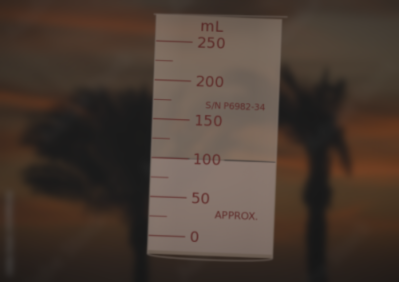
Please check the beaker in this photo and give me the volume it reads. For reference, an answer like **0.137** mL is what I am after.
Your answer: **100** mL
